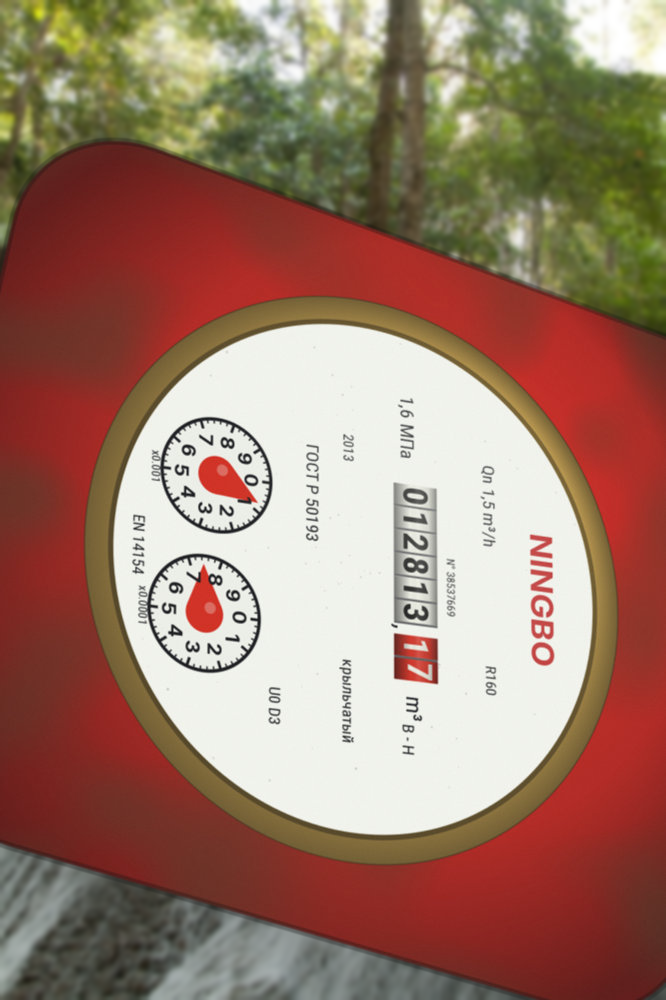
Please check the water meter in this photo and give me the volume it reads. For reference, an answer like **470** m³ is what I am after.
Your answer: **12813.1707** m³
